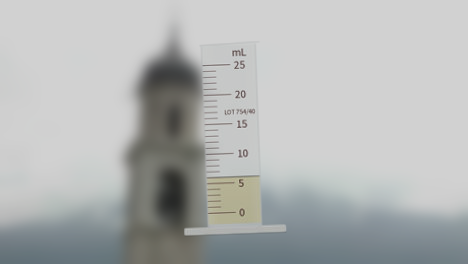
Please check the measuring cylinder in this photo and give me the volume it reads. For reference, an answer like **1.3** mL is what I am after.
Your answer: **6** mL
